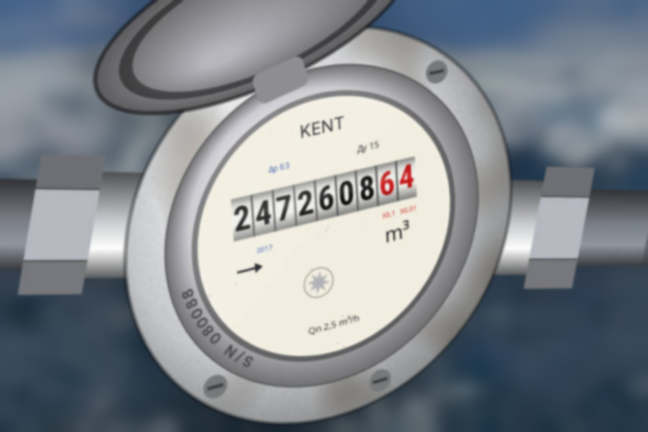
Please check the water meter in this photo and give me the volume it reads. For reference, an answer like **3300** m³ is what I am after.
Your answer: **2472608.64** m³
